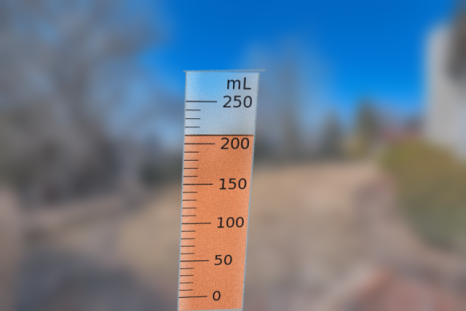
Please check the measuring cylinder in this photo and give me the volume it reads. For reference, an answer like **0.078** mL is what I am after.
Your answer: **210** mL
